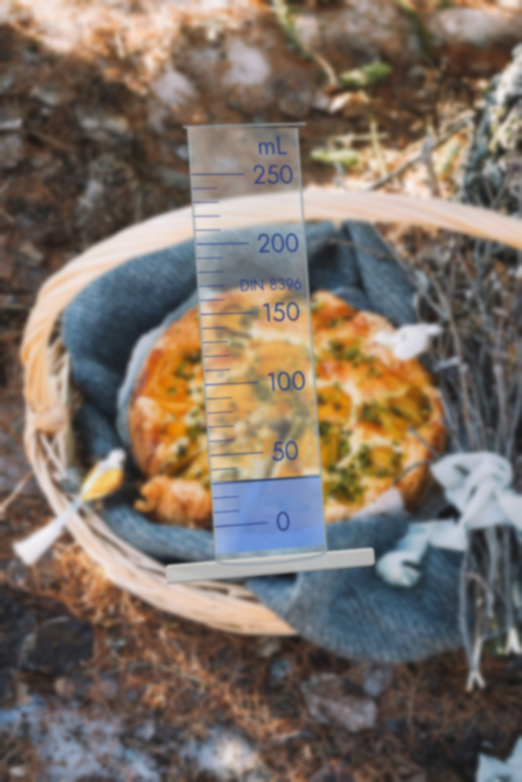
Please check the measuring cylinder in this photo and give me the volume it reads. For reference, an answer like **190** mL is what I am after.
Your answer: **30** mL
